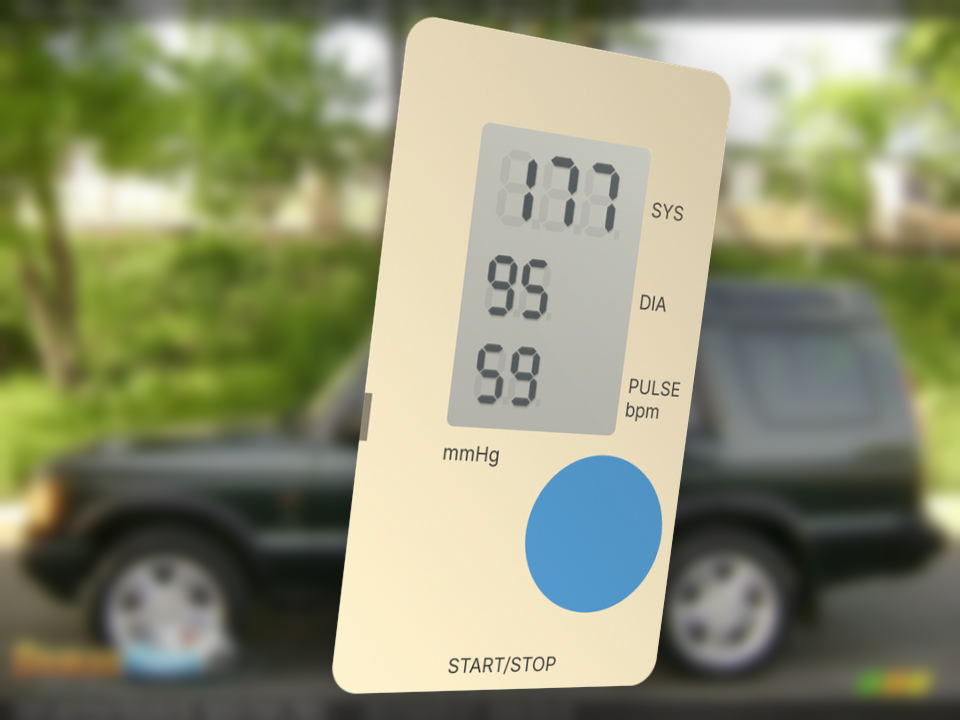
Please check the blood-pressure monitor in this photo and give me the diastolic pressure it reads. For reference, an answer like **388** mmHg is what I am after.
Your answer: **95** mmHg
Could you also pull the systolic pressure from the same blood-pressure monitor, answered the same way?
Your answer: **177** mmHg
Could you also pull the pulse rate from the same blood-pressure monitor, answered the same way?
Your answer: **59** bpm
